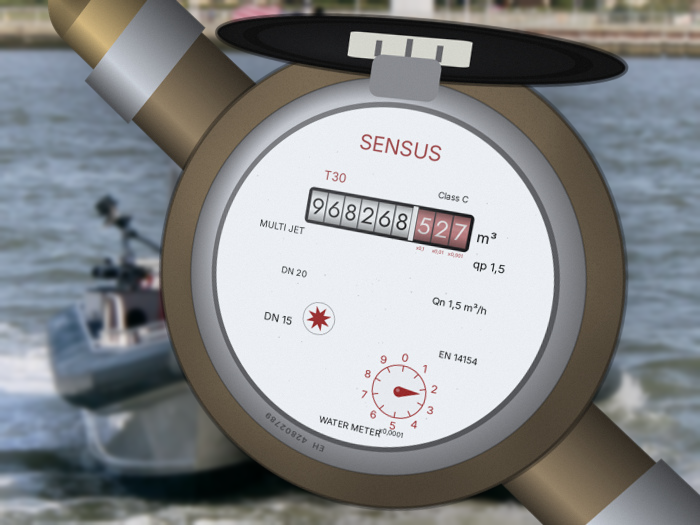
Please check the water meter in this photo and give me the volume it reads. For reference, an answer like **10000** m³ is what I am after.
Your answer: **968268.5272** m³
